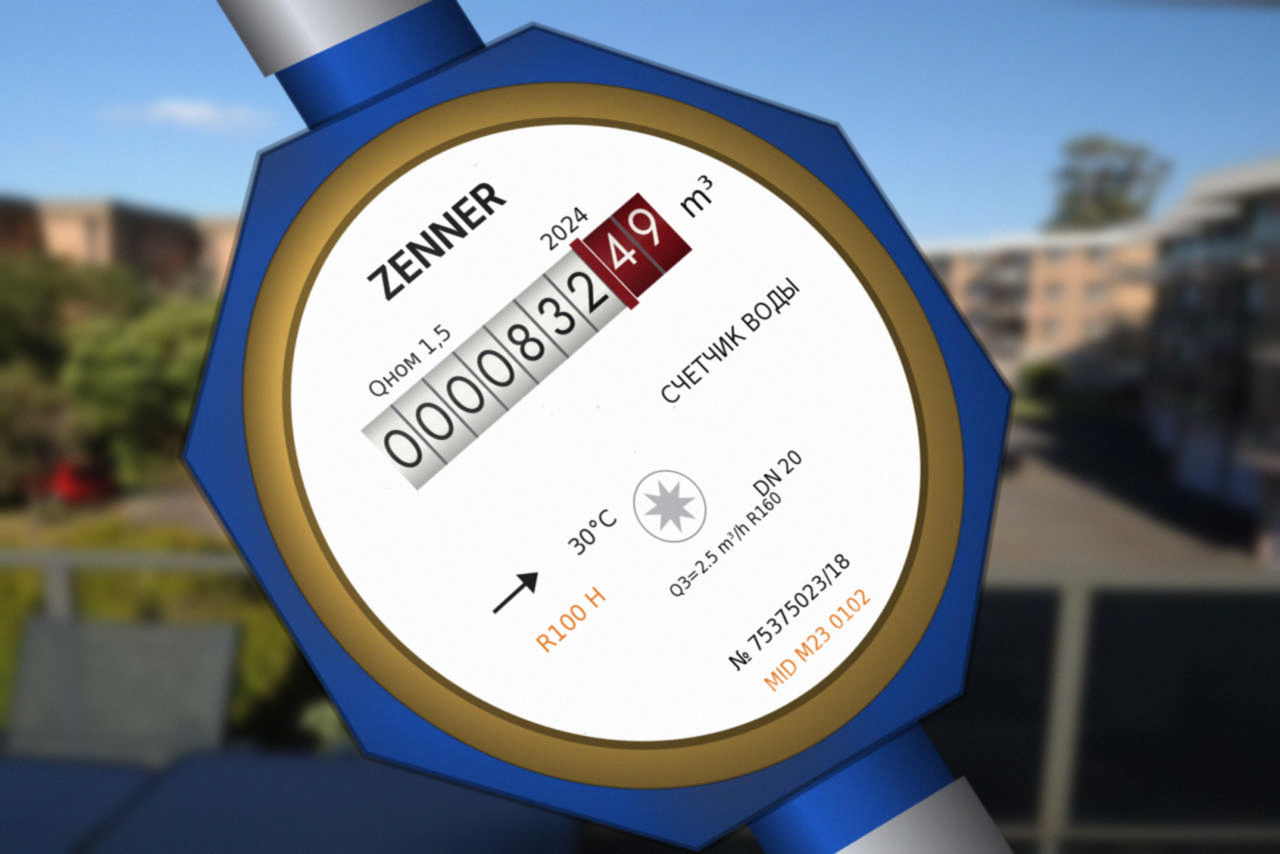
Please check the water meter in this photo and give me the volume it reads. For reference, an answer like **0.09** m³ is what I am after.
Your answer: **832.49** m³
